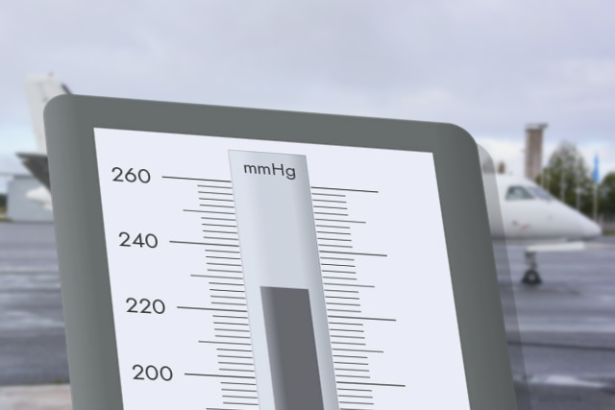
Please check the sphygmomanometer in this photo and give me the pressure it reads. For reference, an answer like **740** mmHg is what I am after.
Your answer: **228** mmHg
